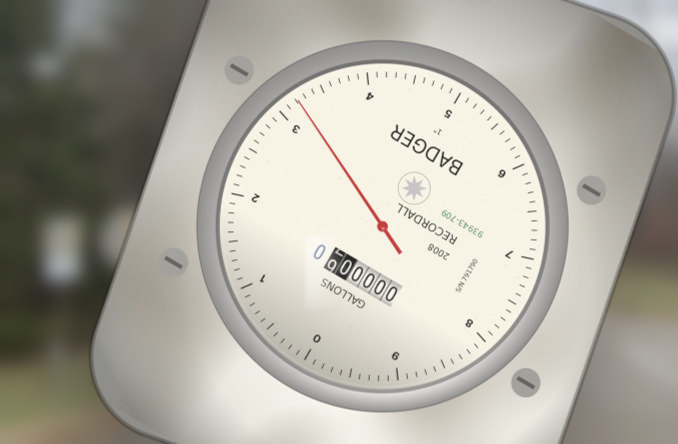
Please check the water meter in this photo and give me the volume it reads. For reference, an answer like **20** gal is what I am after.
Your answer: **63.2** gal
